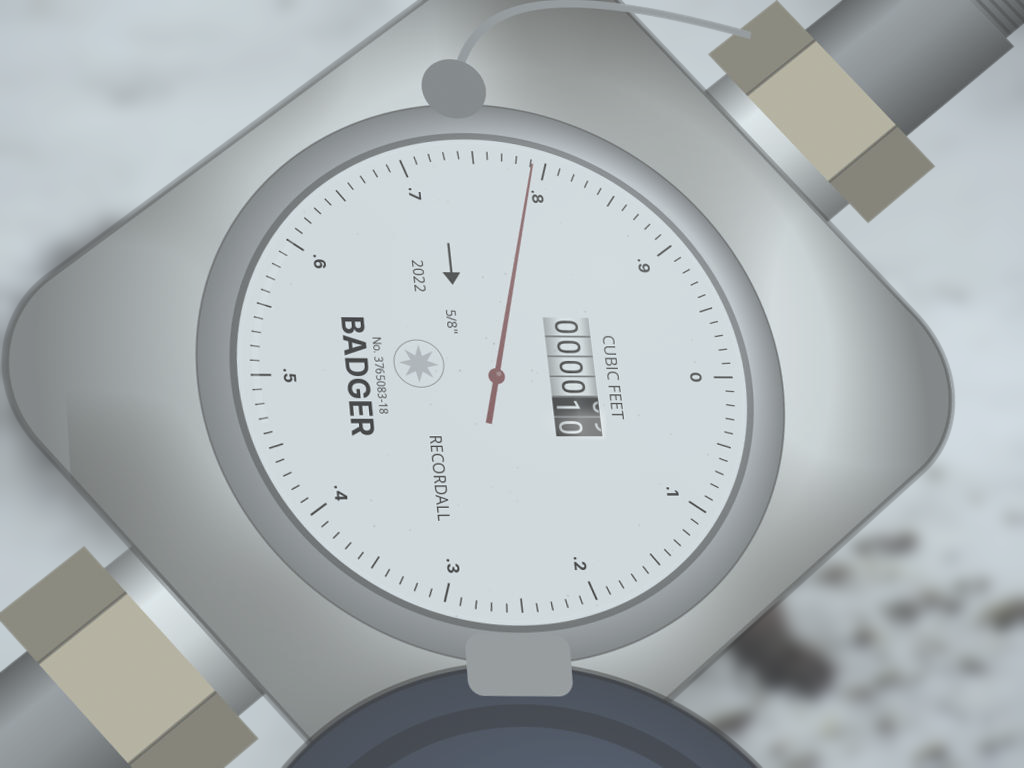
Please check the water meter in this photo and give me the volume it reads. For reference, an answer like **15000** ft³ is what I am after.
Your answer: **9.79** ft³
